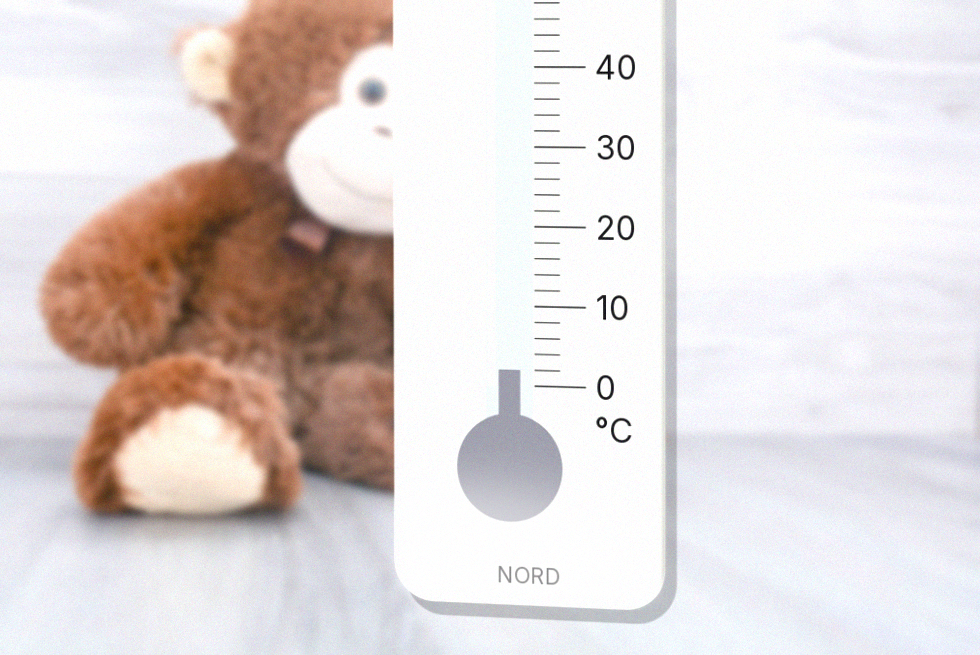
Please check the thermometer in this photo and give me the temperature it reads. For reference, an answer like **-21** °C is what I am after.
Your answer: **2** °C
